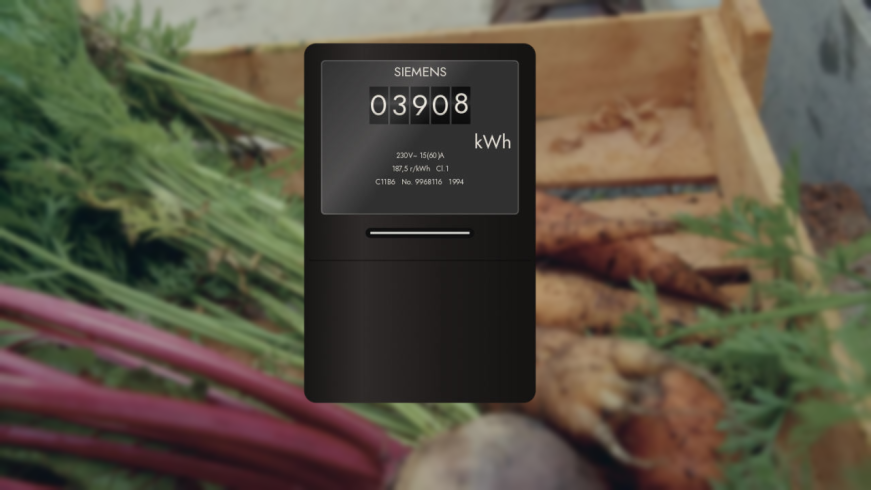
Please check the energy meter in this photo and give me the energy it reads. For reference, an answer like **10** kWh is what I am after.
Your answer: **3908** kWh
